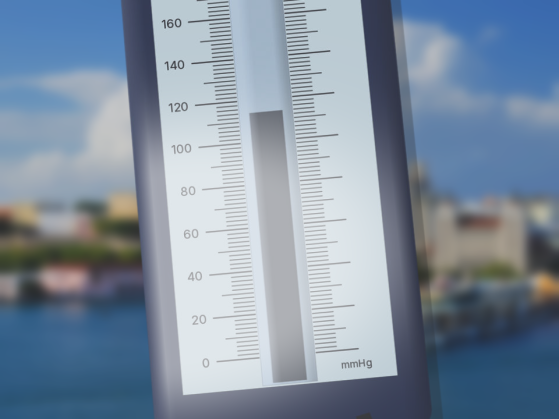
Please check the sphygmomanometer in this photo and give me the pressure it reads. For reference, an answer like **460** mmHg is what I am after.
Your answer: **114** mmHg
